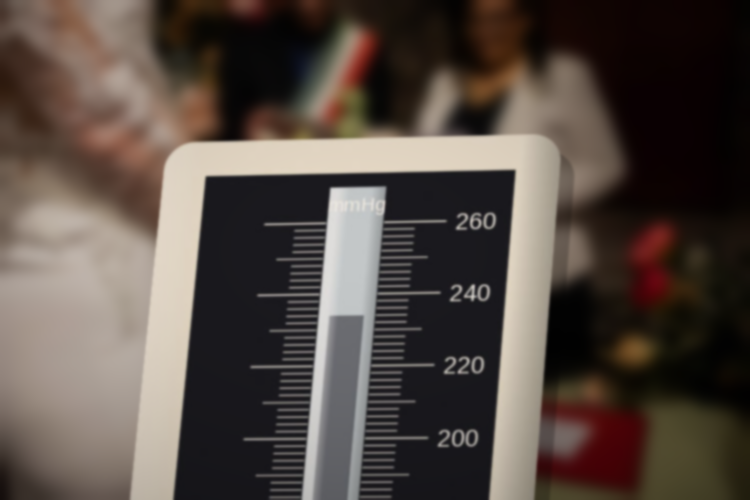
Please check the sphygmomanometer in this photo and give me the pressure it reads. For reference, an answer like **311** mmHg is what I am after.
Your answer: **234** mmHg
